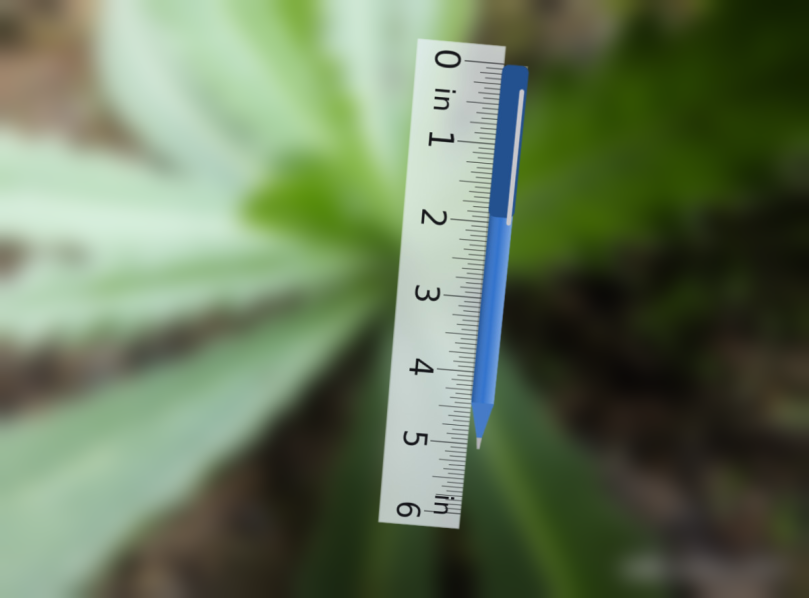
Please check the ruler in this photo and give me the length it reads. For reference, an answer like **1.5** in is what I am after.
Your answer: **5.0625** in
